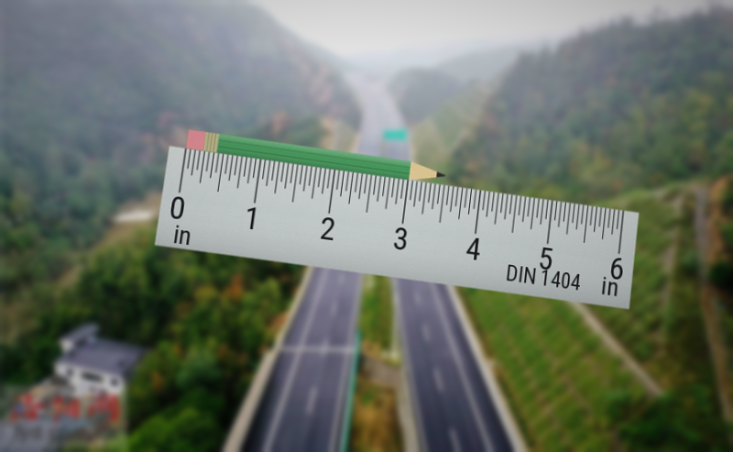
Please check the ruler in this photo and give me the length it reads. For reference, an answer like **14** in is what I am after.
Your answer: **3.5** in
